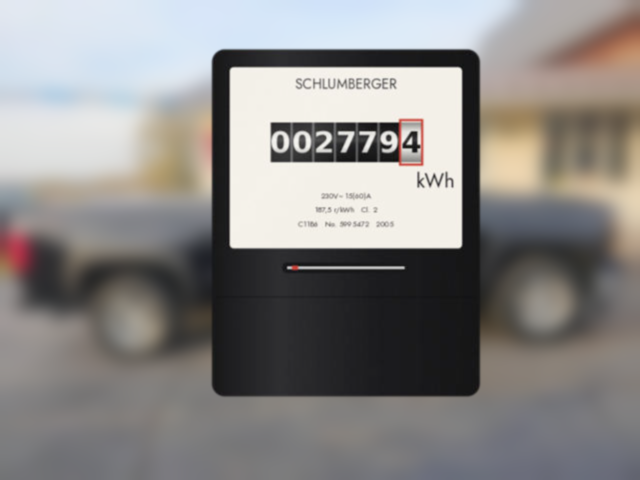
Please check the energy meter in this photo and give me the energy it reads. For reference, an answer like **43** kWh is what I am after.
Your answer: **2779.4** kWh
